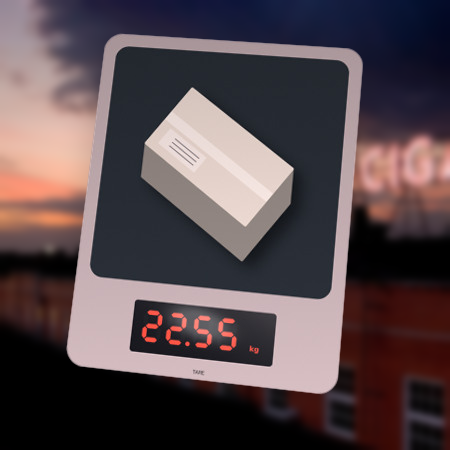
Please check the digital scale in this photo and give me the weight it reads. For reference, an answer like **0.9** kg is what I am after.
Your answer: **22.55** kg
